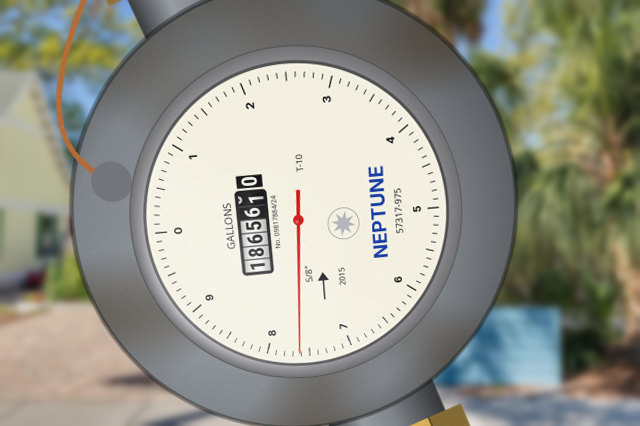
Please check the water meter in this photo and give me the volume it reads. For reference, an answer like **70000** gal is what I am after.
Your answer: **1865607.6** gal
